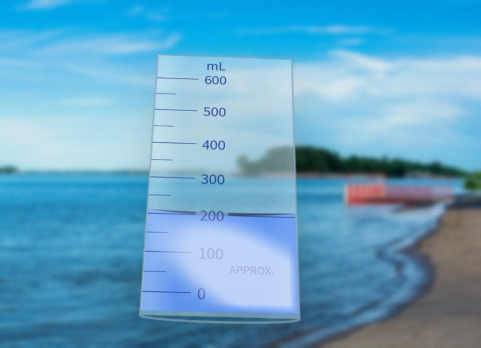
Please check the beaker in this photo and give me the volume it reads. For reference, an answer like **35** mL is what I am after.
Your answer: **200** mL
